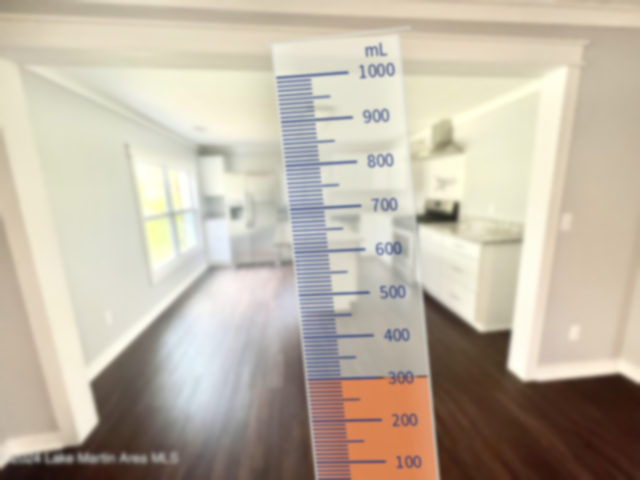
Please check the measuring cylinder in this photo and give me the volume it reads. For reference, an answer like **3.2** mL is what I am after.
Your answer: **300** mL
